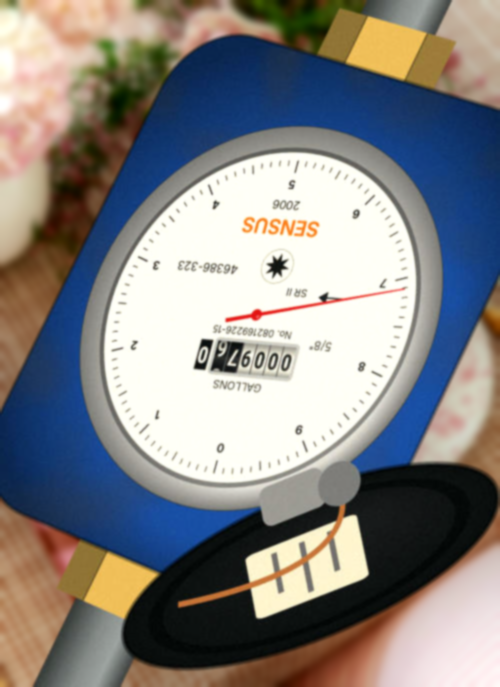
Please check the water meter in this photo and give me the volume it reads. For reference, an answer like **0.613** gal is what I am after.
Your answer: **9757.1** gal
